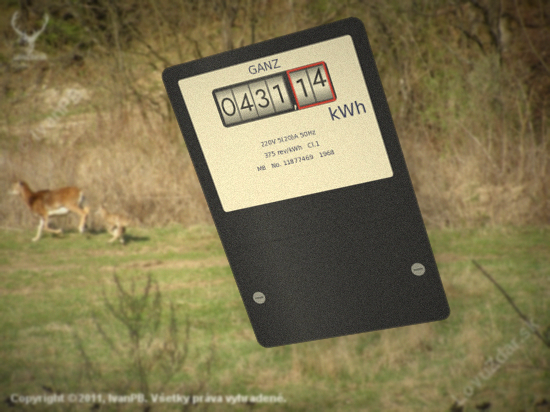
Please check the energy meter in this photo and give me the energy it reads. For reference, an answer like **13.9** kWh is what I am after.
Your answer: **431.14** kWh
